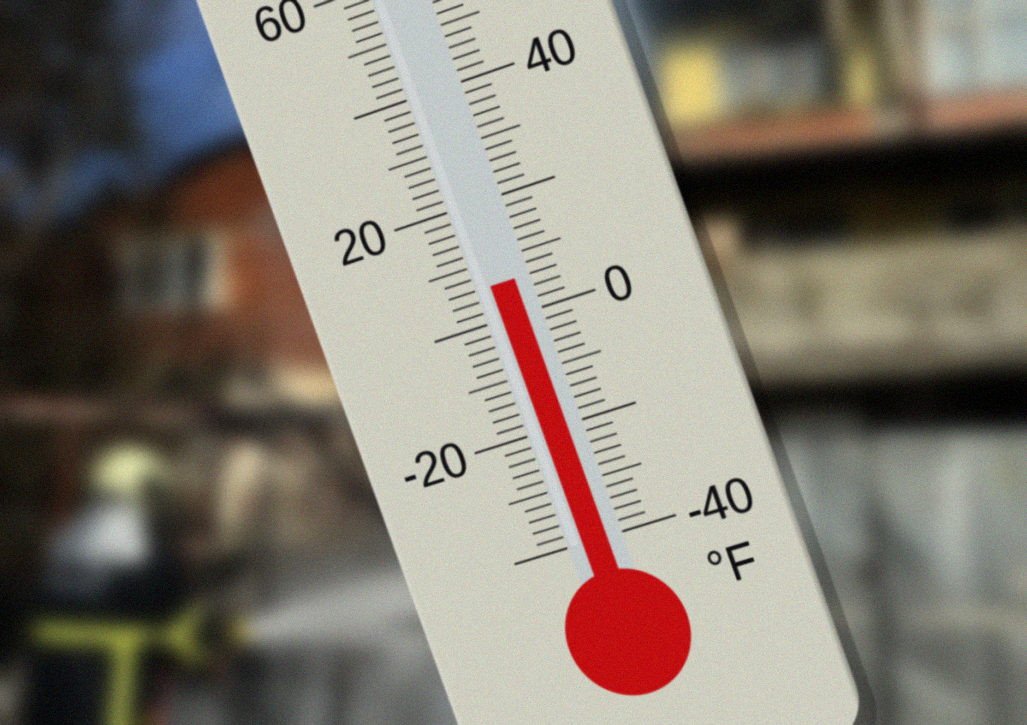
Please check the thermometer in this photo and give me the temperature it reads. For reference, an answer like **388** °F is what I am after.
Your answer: **6** °F
